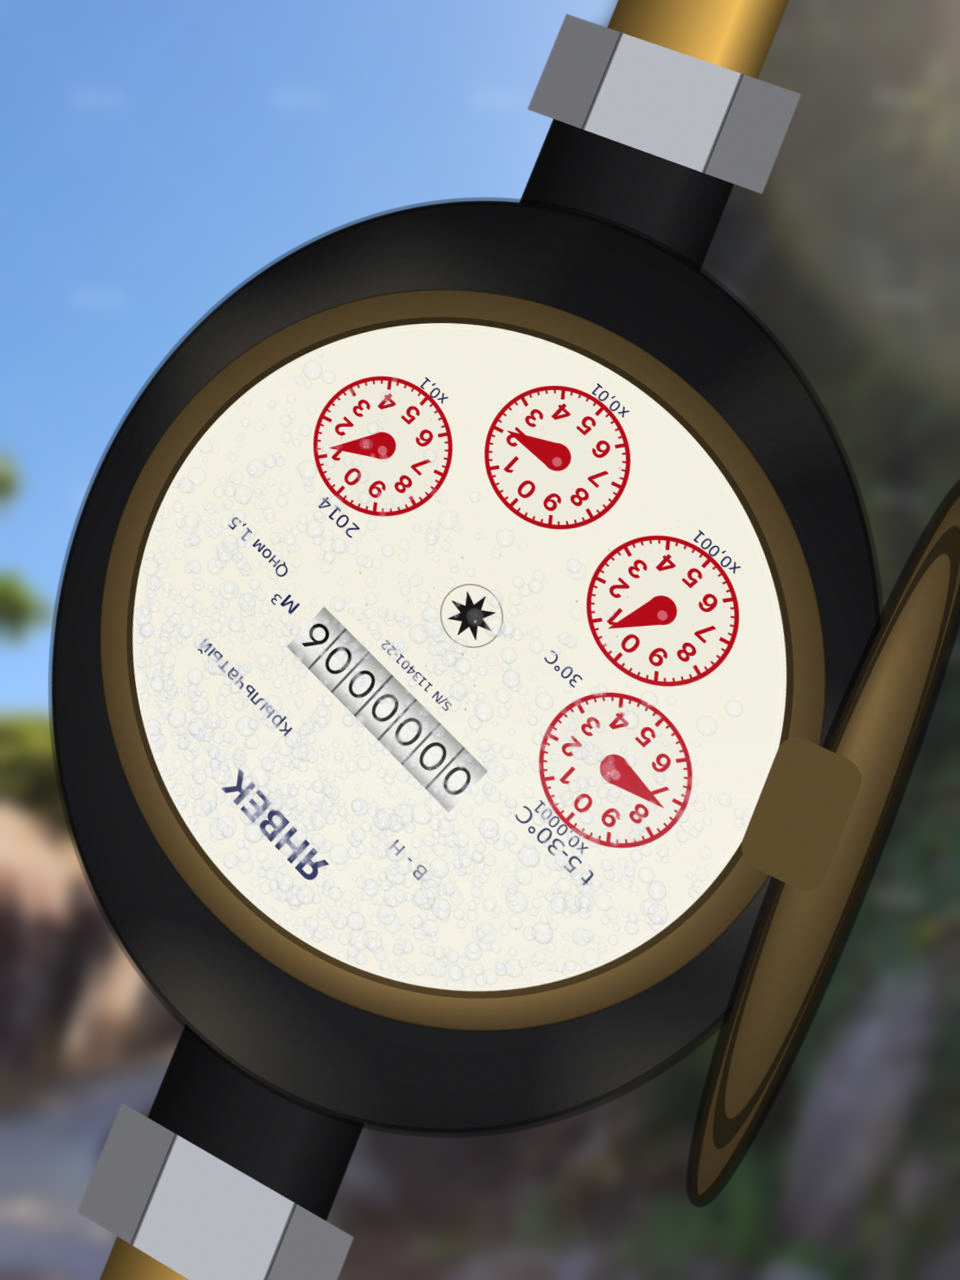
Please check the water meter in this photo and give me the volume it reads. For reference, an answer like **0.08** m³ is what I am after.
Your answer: **6.1207** m³
